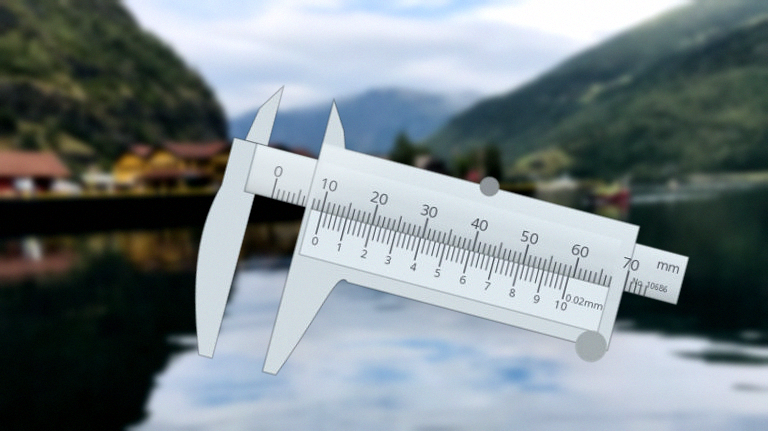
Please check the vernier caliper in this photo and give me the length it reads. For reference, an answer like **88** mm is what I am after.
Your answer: **10.0** mm
